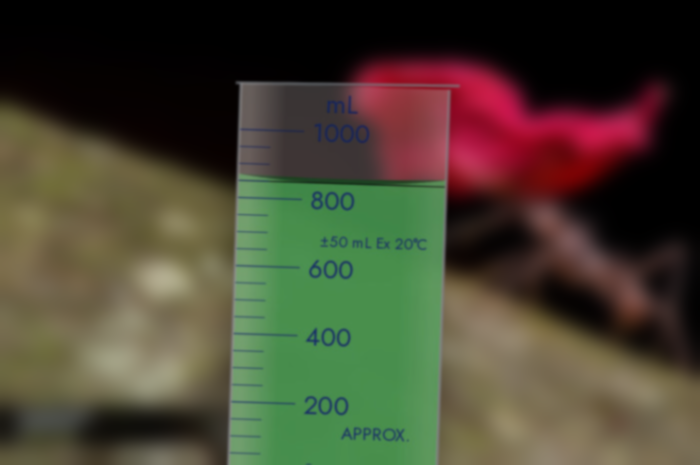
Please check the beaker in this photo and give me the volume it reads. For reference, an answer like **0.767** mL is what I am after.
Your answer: **850** mL
